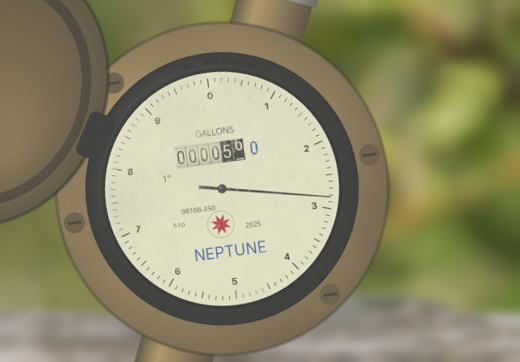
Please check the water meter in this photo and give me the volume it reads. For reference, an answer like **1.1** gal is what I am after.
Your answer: **562.8** gal
